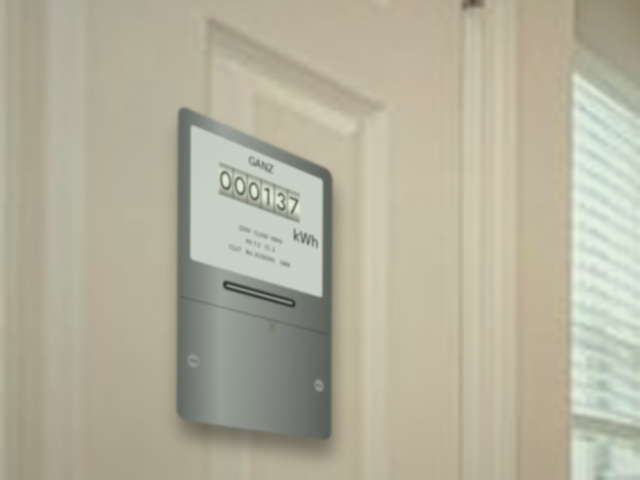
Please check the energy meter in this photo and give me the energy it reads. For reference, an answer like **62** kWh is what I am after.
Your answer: **137** kWh
